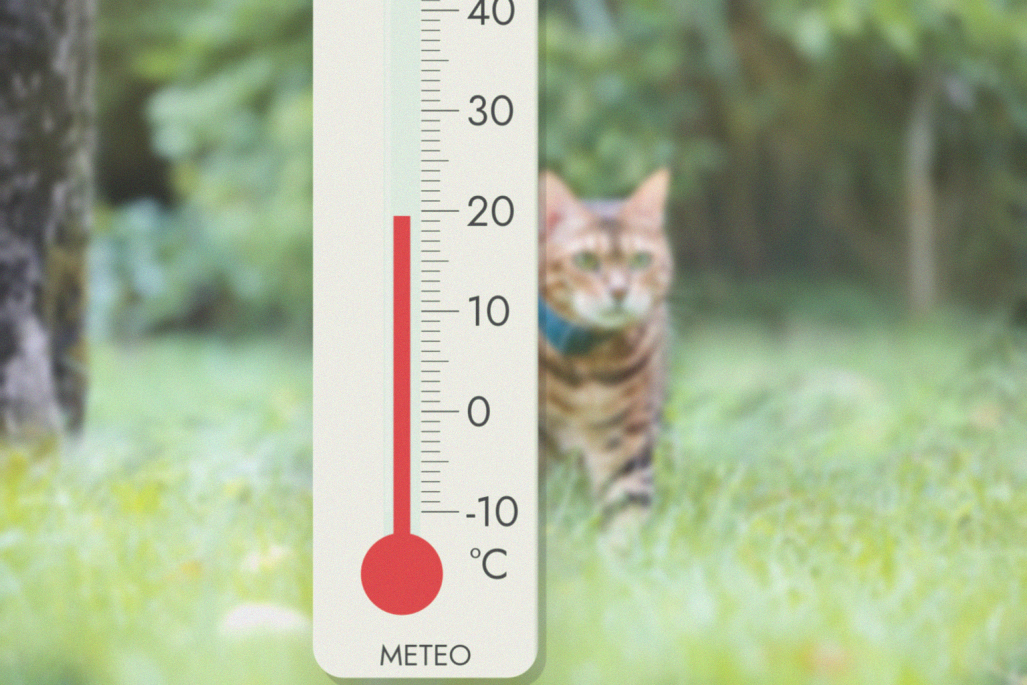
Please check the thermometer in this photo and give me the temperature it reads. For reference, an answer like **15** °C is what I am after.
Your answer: **19.5** °C
